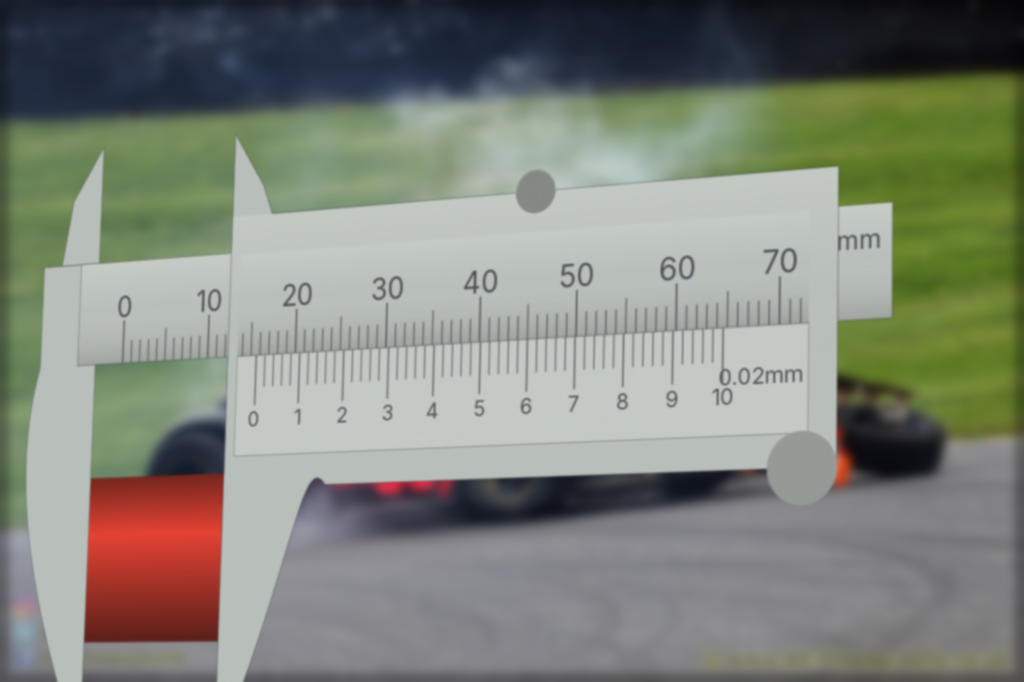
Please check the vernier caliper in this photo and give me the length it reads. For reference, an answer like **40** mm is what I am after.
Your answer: **15.6** mm
